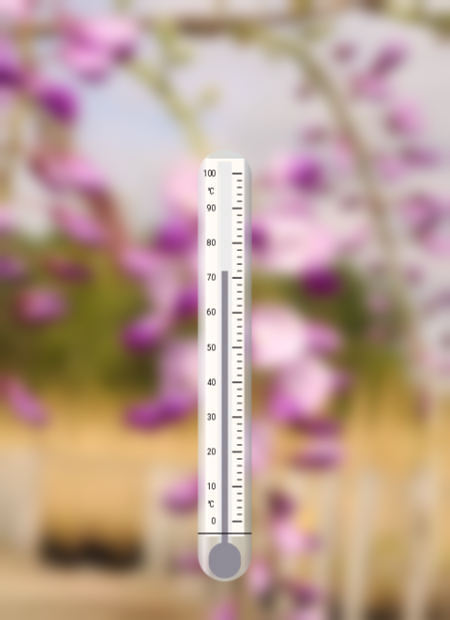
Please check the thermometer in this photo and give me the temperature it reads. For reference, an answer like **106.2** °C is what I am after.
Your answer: **72** °C
